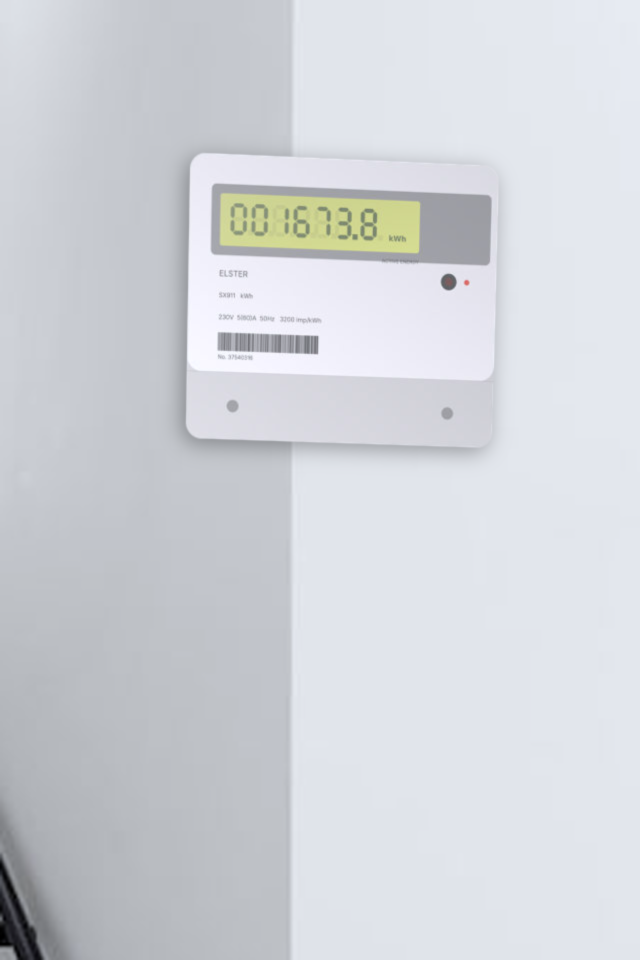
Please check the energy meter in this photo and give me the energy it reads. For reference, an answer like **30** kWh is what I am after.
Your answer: **1673.8** kWh
